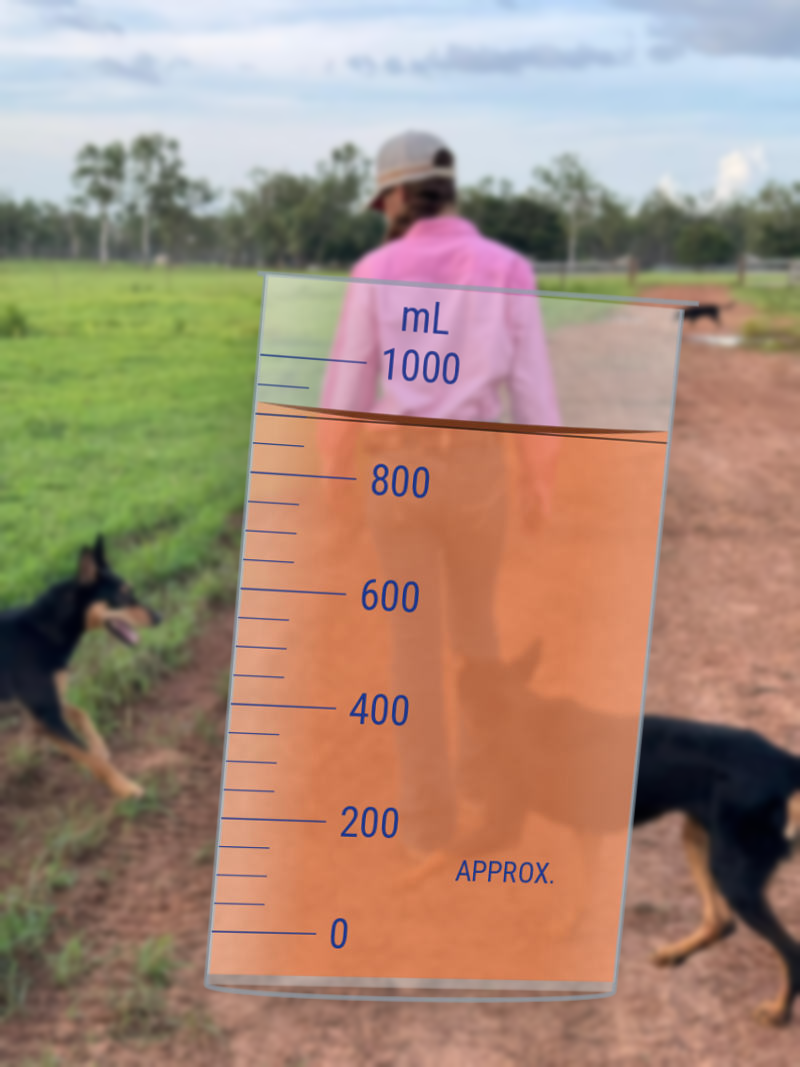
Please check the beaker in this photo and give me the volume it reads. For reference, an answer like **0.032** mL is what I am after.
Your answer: **900** mL
